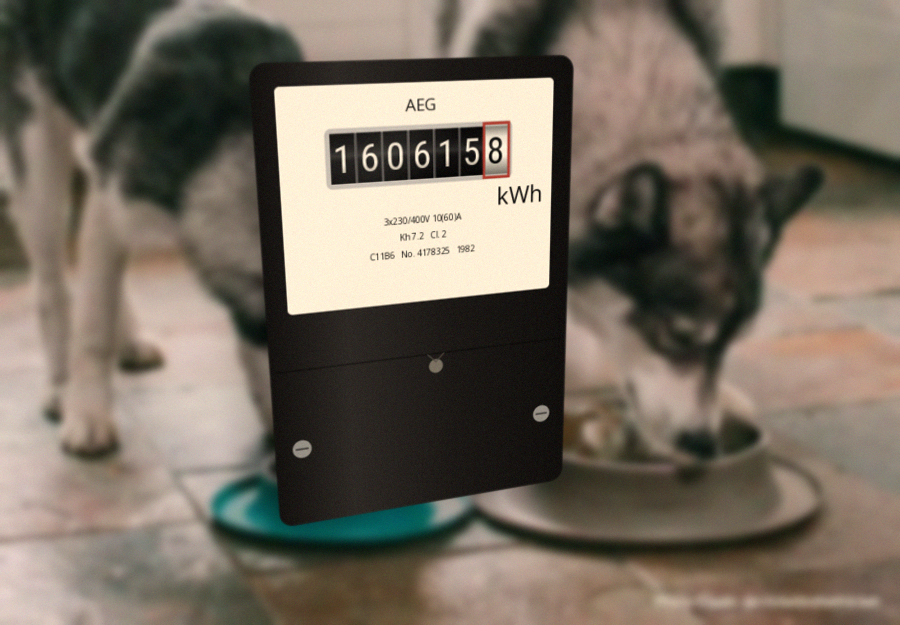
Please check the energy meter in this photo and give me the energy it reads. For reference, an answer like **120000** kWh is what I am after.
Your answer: **160615.8** kWh
